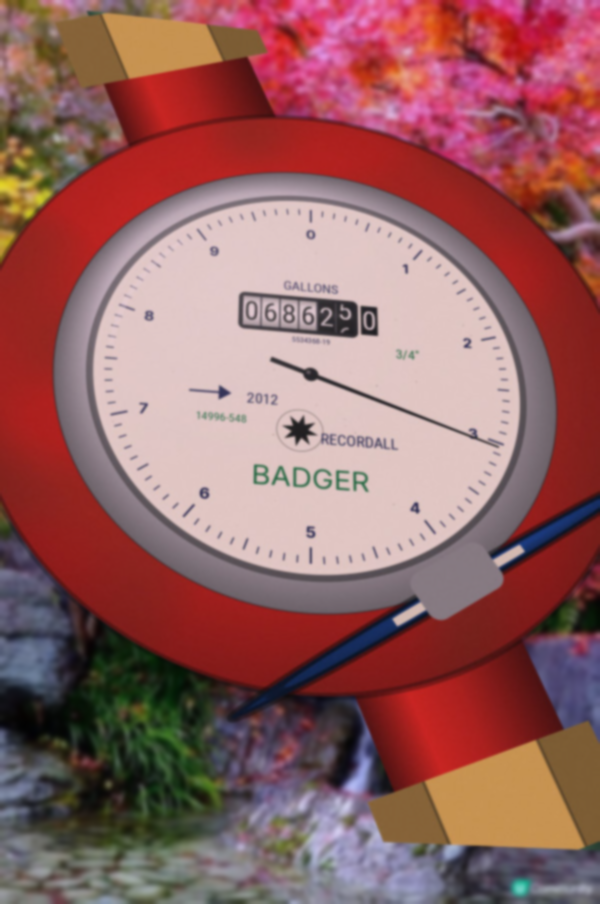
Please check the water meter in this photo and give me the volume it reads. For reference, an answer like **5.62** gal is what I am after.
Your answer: **686253.0** gal
